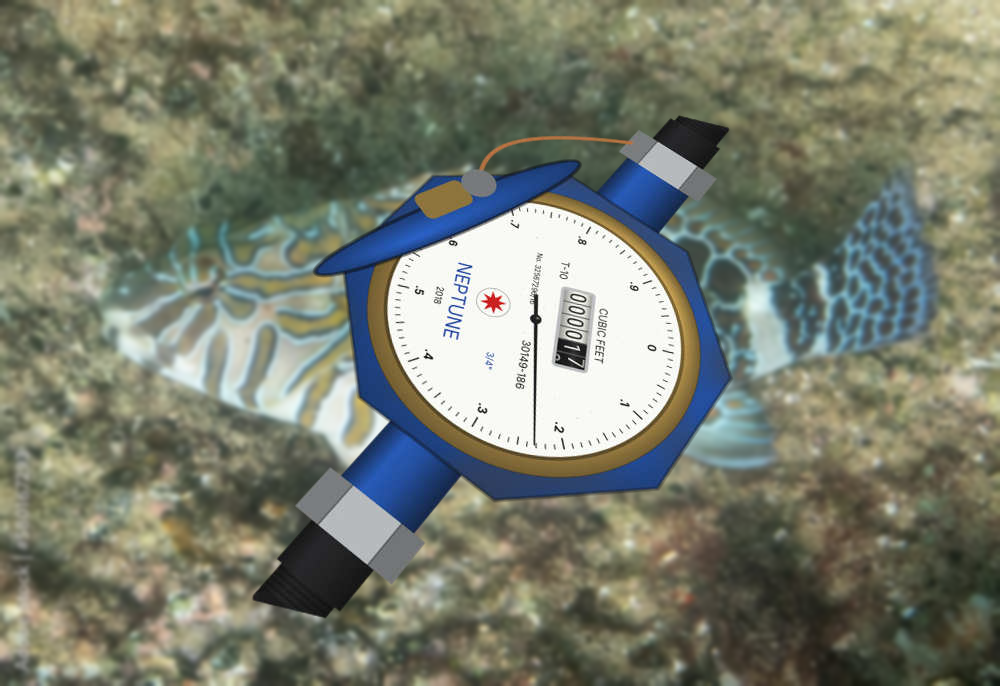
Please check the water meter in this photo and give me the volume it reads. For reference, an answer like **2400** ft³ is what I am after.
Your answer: **17.23** ft³
